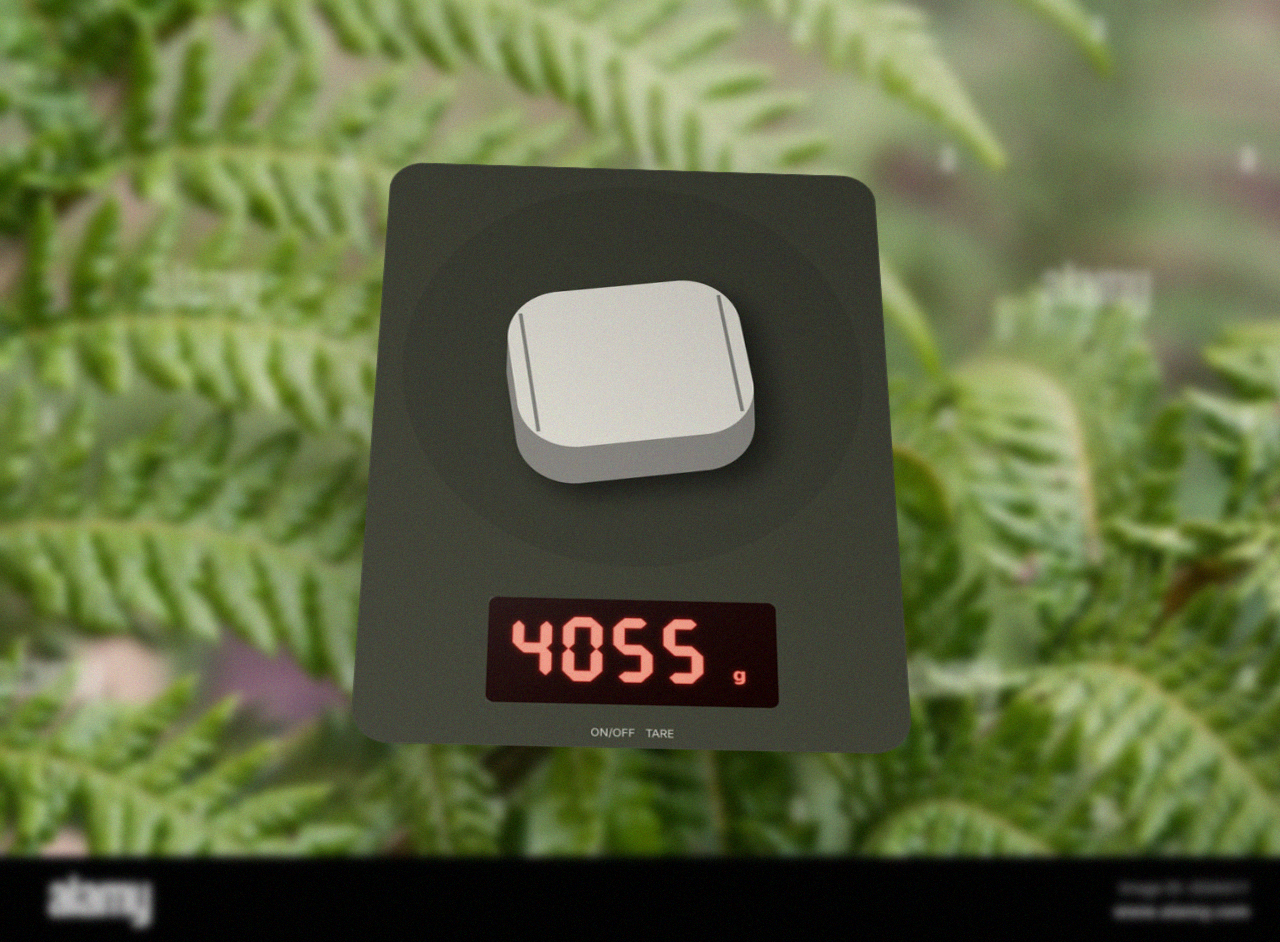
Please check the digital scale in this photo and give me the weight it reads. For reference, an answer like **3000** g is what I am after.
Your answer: **4055** g
